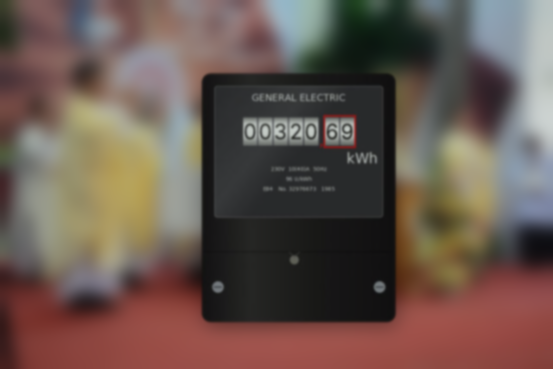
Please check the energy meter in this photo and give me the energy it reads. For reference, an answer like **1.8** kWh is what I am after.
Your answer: **320.69** kWh
